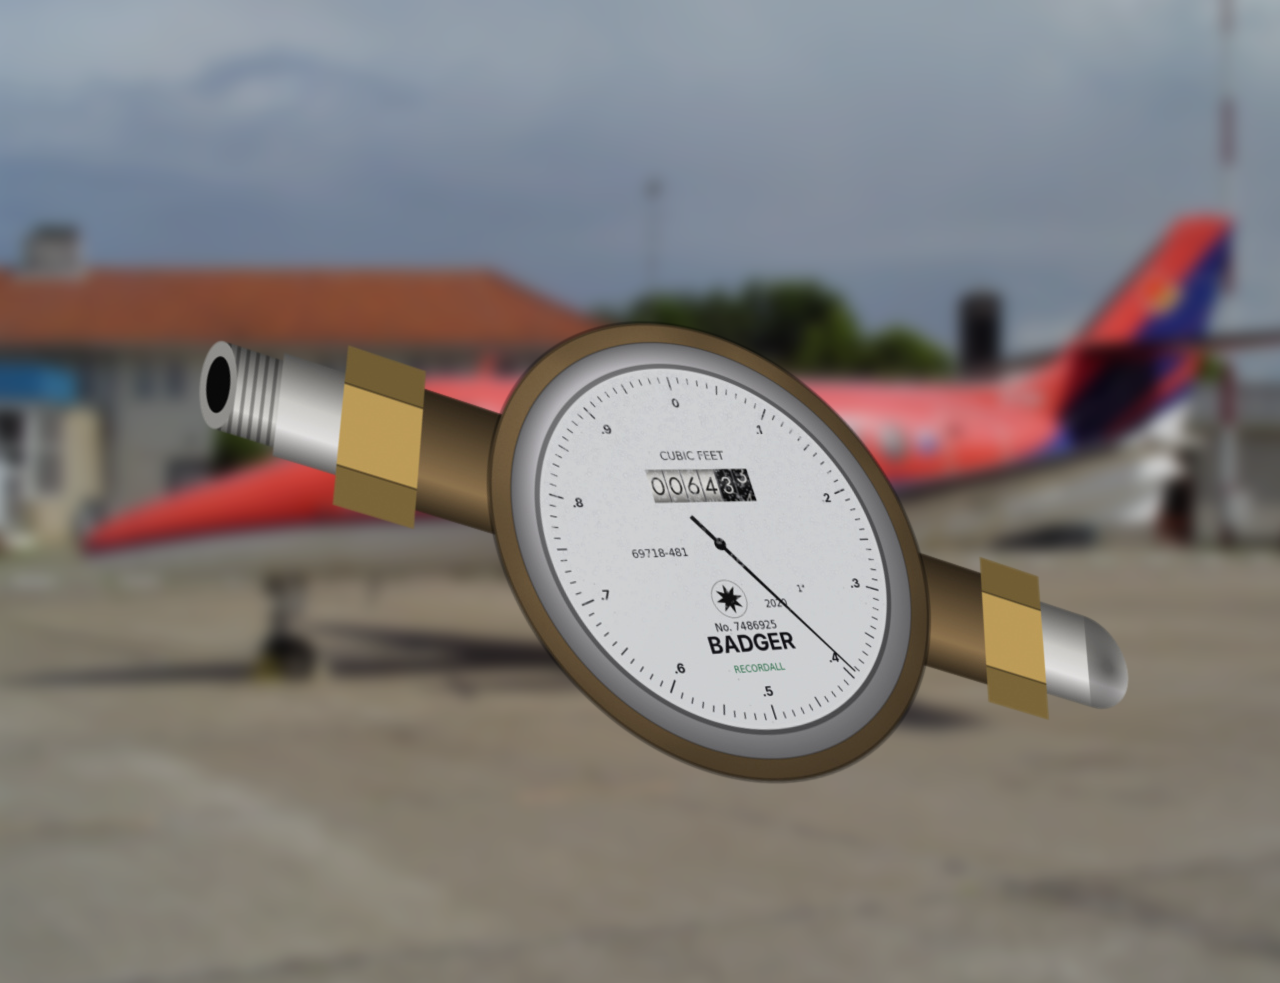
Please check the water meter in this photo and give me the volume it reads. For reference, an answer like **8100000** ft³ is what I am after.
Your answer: **6433.39** ft³
